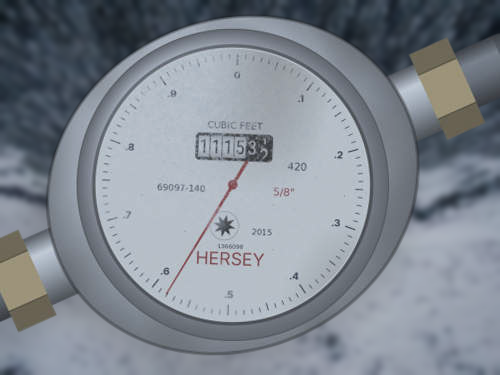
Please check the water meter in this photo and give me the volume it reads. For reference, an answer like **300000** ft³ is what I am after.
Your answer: **111531.58** ft³
